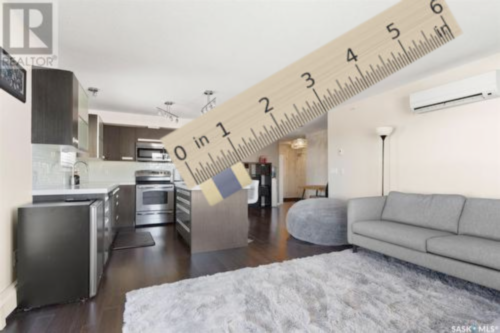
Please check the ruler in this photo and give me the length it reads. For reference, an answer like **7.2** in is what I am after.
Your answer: **1** in
